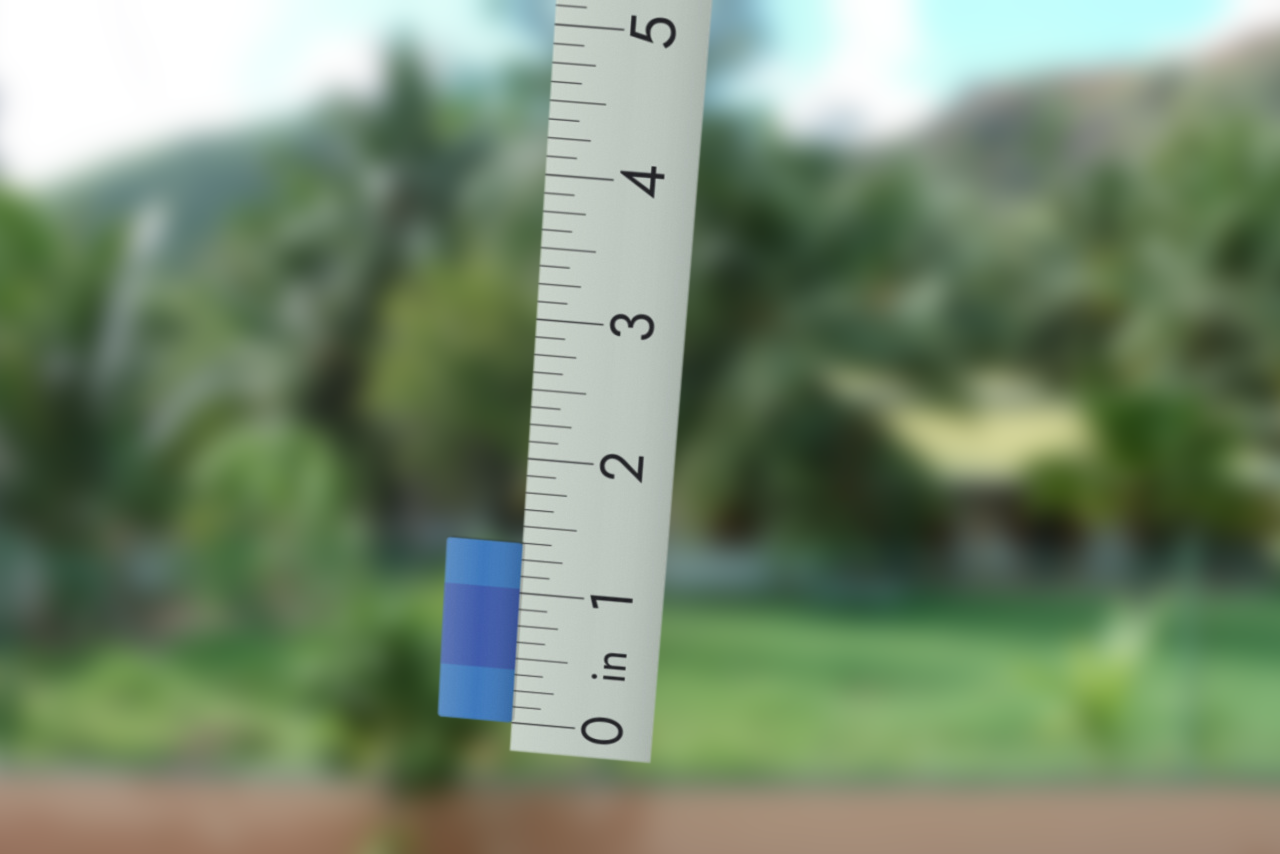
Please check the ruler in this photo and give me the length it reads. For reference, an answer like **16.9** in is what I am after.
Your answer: **1.375** in
